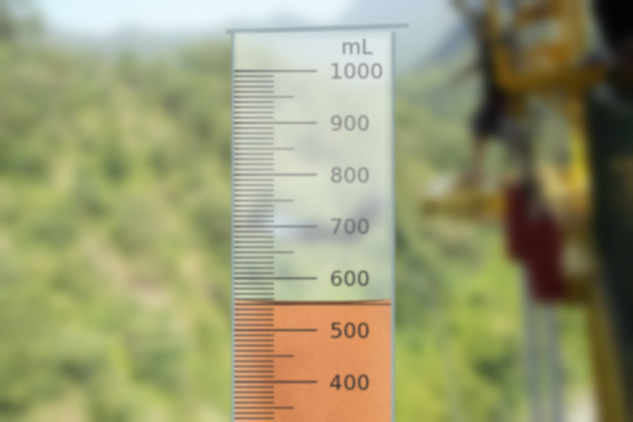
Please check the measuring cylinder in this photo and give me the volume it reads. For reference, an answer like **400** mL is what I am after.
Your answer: **550** mL
